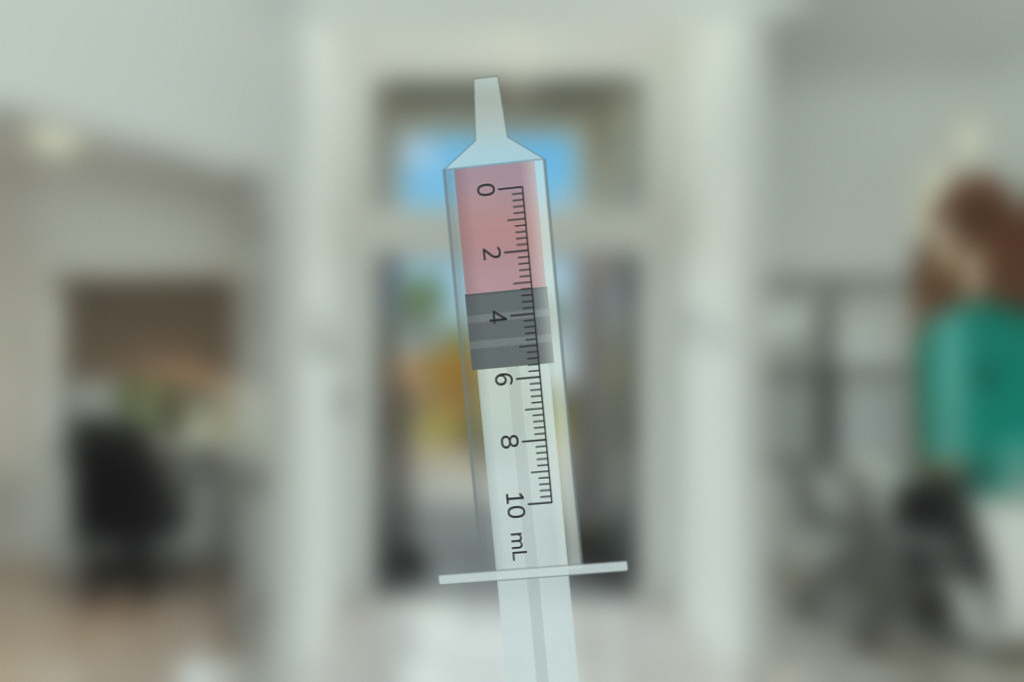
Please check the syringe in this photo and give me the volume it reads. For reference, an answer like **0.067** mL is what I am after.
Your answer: **3.2** mL
